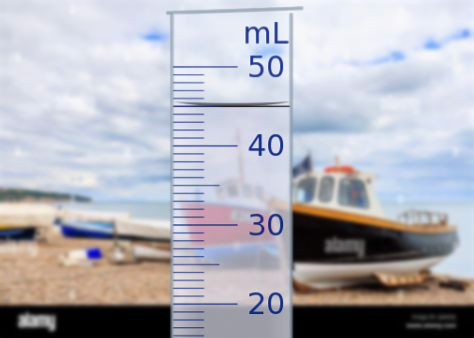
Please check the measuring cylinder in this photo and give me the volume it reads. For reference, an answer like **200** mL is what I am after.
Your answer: **45** mL
